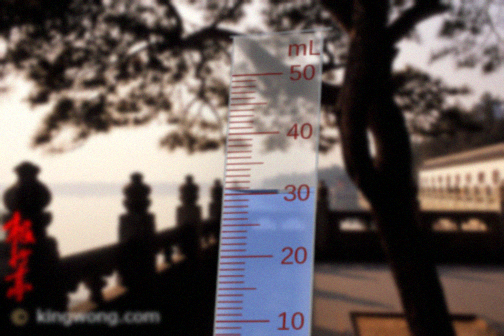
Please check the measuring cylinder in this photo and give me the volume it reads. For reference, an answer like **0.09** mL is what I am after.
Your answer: **30** mL
